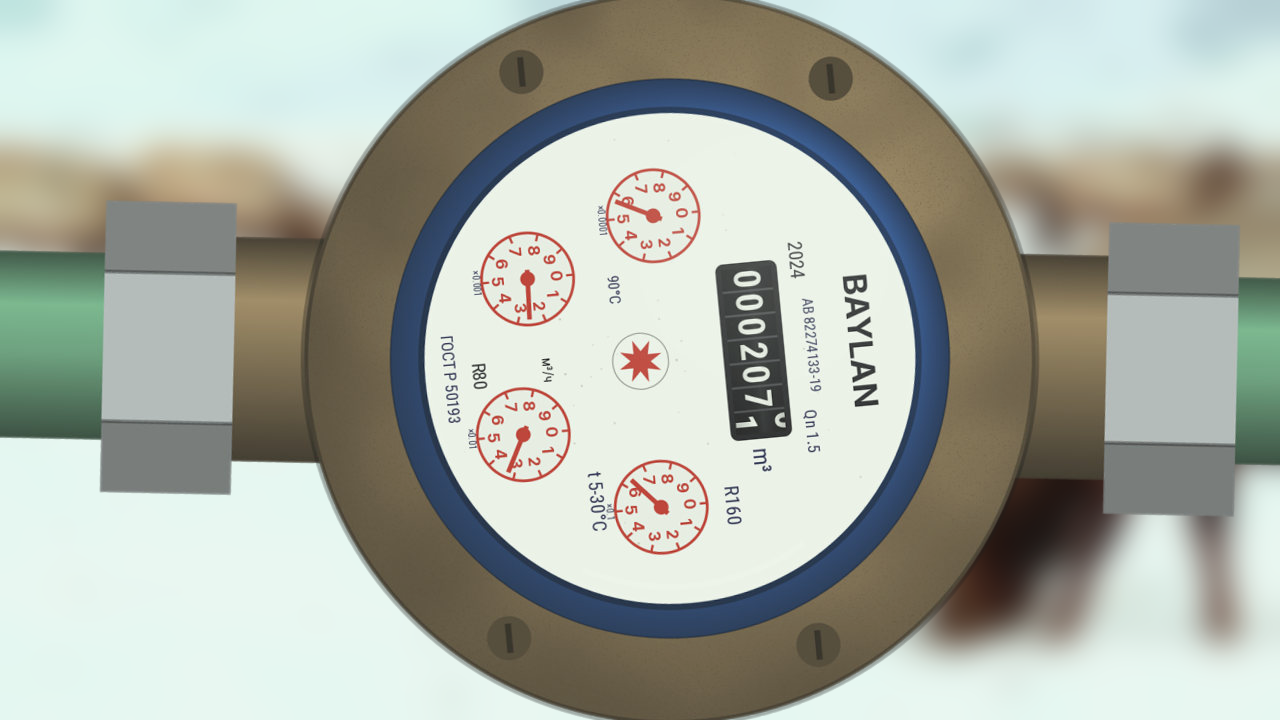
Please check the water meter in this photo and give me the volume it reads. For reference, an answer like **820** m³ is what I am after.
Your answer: **2070.6325** m³
